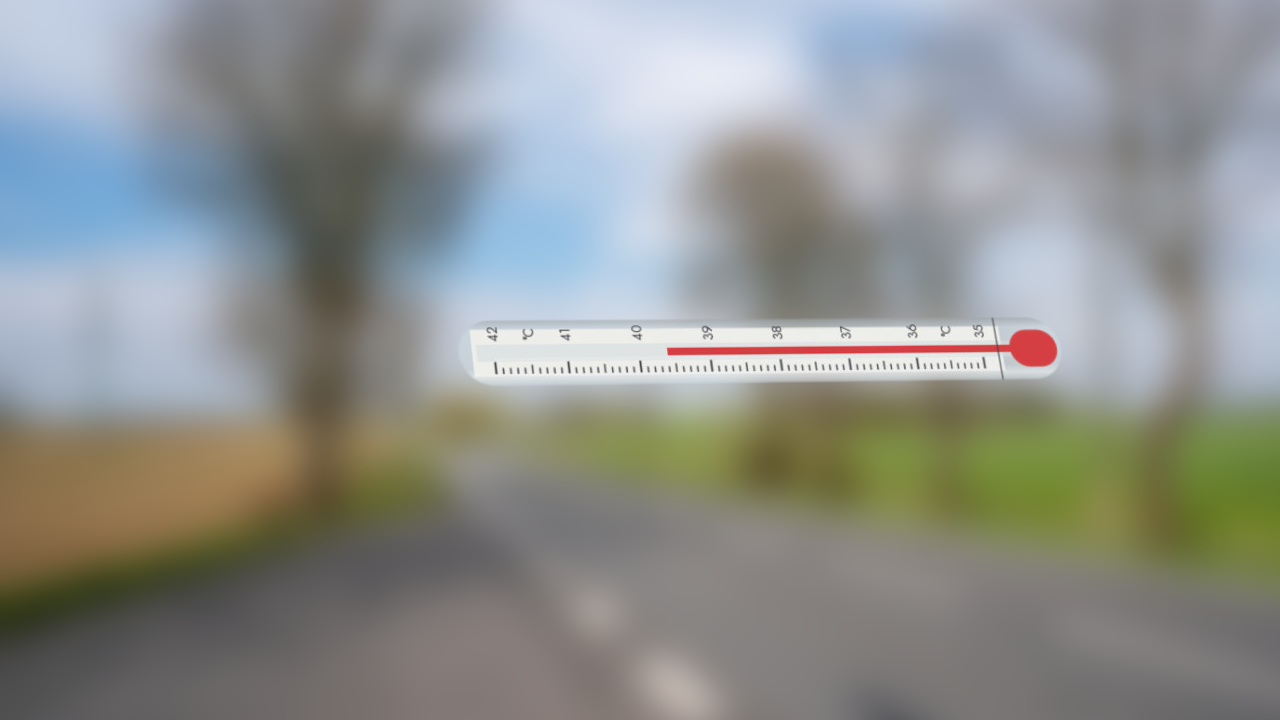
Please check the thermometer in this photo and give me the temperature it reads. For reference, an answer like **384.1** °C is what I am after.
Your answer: **39.6** °C
